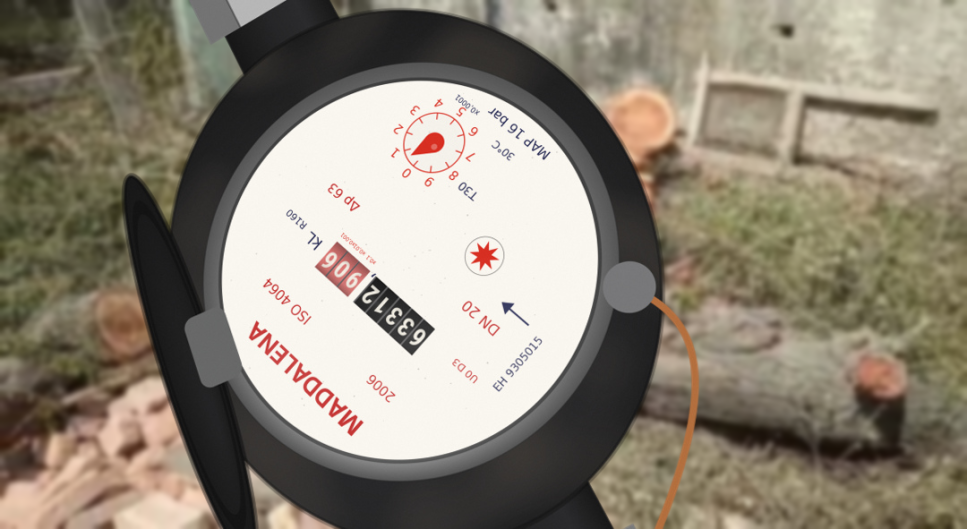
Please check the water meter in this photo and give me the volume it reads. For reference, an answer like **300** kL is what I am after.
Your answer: **63312.9060** kL
